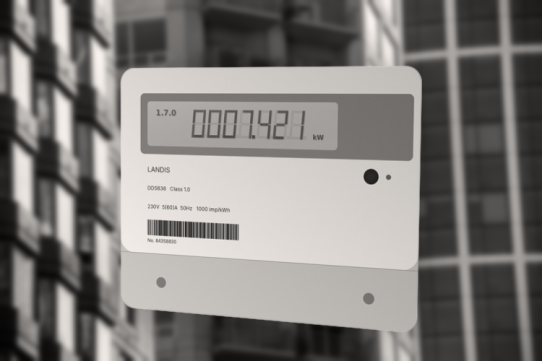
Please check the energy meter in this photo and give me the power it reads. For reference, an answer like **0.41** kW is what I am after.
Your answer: **7.421** kW
